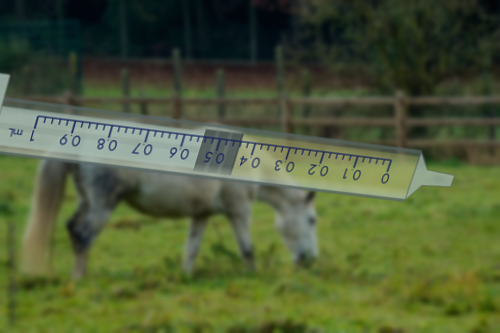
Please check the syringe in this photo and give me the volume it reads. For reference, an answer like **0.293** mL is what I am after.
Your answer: **0.44** mL
